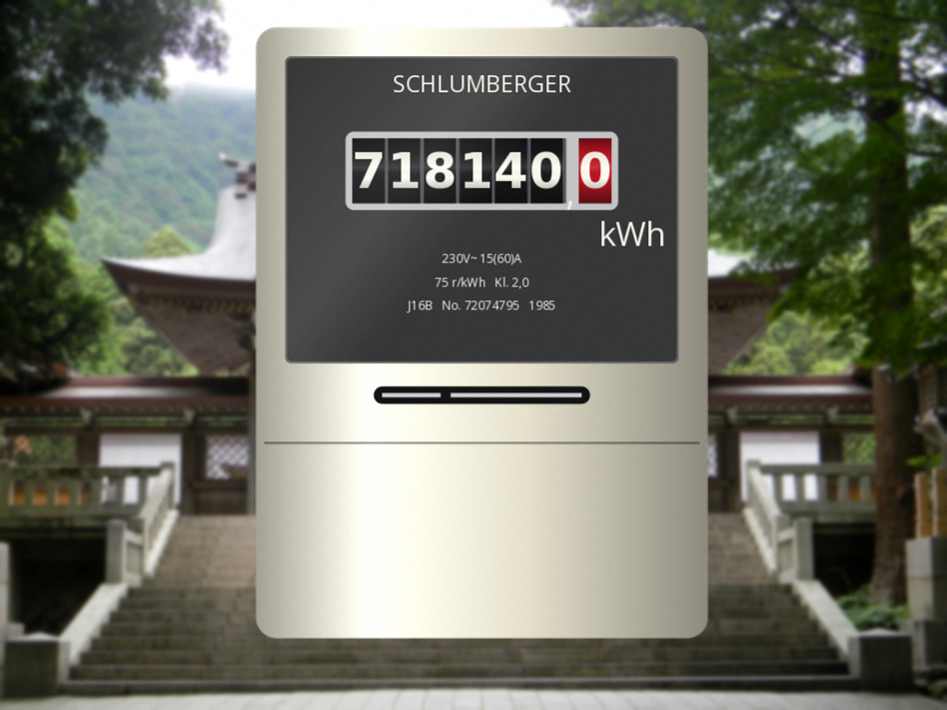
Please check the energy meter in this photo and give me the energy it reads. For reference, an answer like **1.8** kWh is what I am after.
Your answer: **718140.0** kWh
